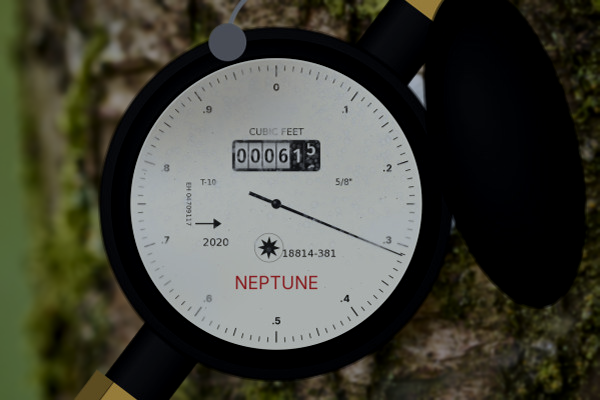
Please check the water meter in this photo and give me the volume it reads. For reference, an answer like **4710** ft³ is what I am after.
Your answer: **615.31** ft³
